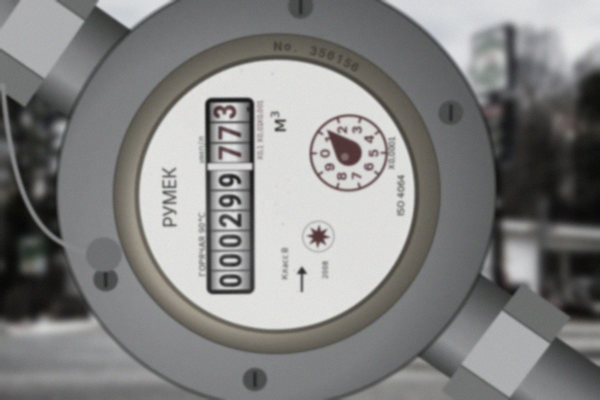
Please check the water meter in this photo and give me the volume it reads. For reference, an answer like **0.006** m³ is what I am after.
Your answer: **299.7731** m³
